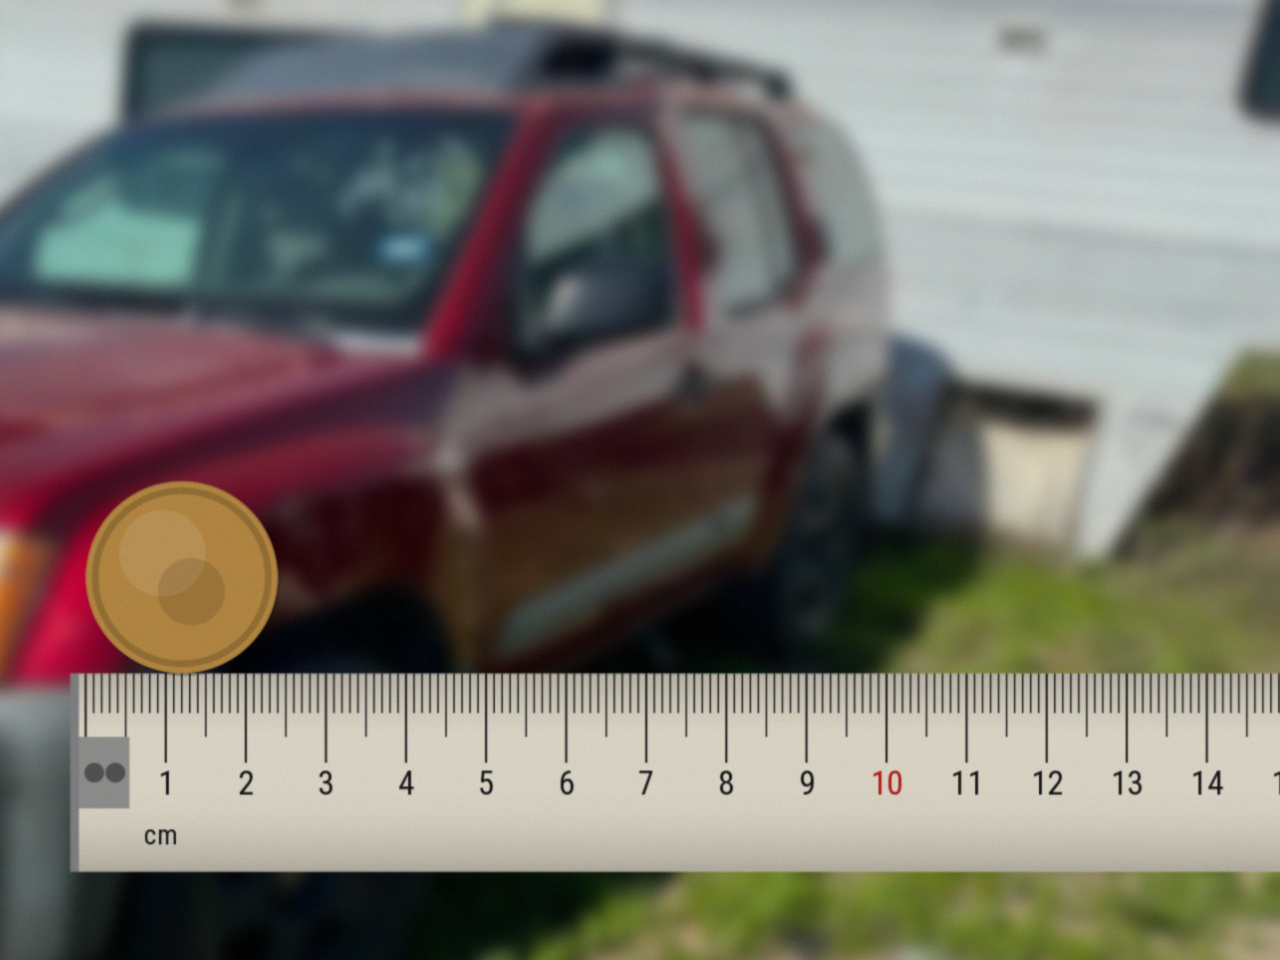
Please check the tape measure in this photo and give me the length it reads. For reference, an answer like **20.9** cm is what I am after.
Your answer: **2.4** cm
